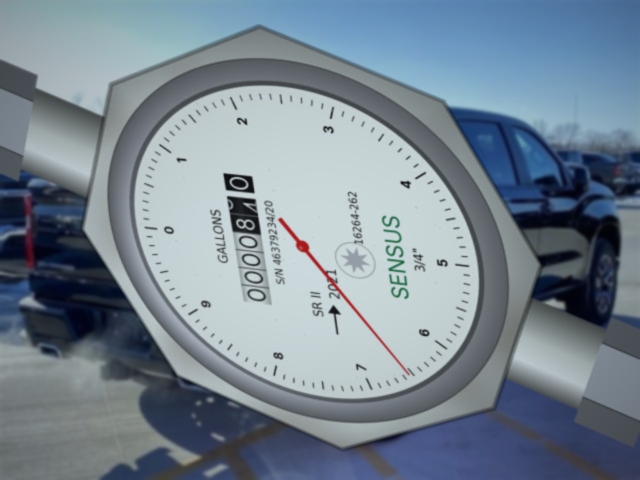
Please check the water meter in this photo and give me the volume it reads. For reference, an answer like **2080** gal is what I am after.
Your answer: **836.5** gal
